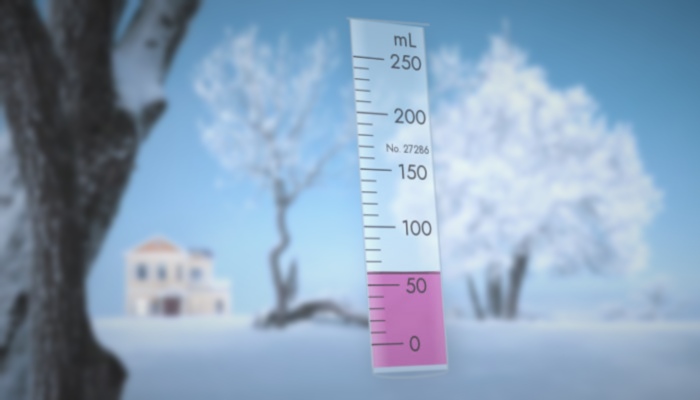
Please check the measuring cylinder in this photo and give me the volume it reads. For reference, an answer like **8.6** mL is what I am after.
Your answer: **60** mL
